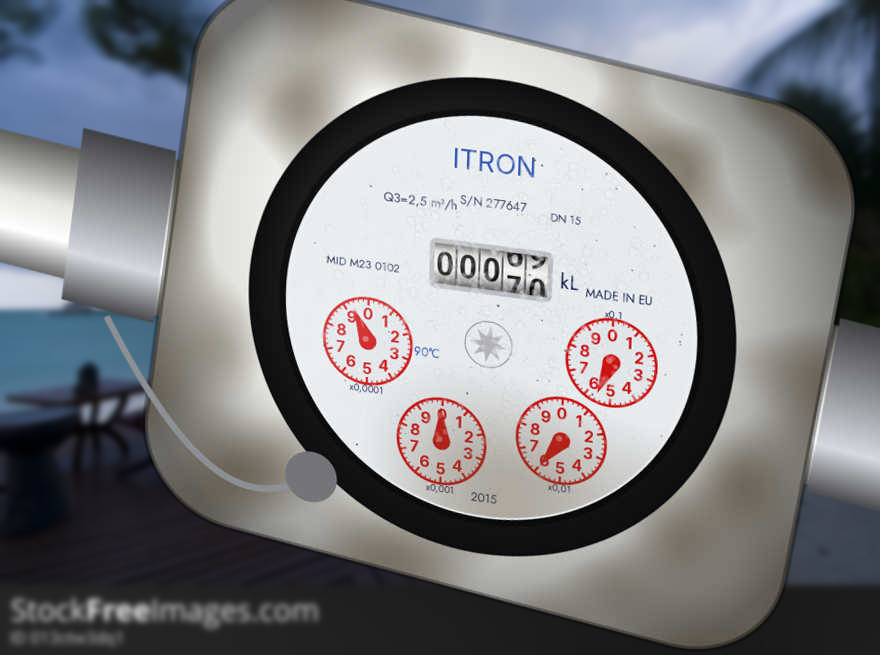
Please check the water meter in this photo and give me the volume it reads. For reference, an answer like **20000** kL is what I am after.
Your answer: **69.5599** kL
